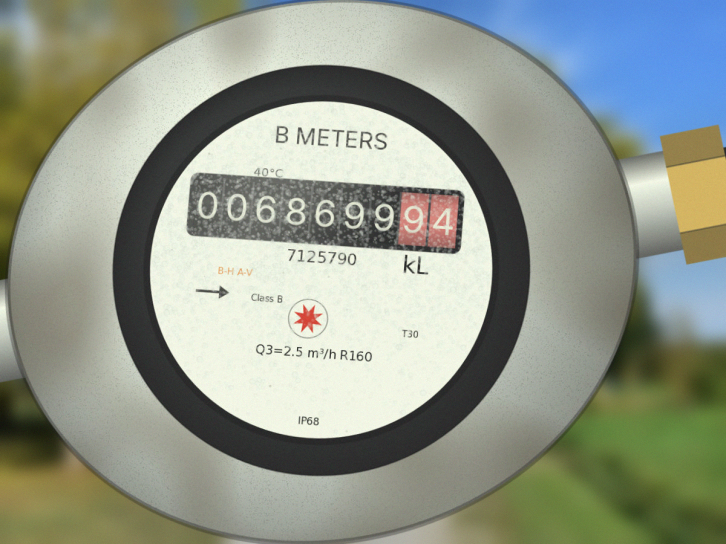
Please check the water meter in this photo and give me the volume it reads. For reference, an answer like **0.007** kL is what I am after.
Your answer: **68699.94** kL
